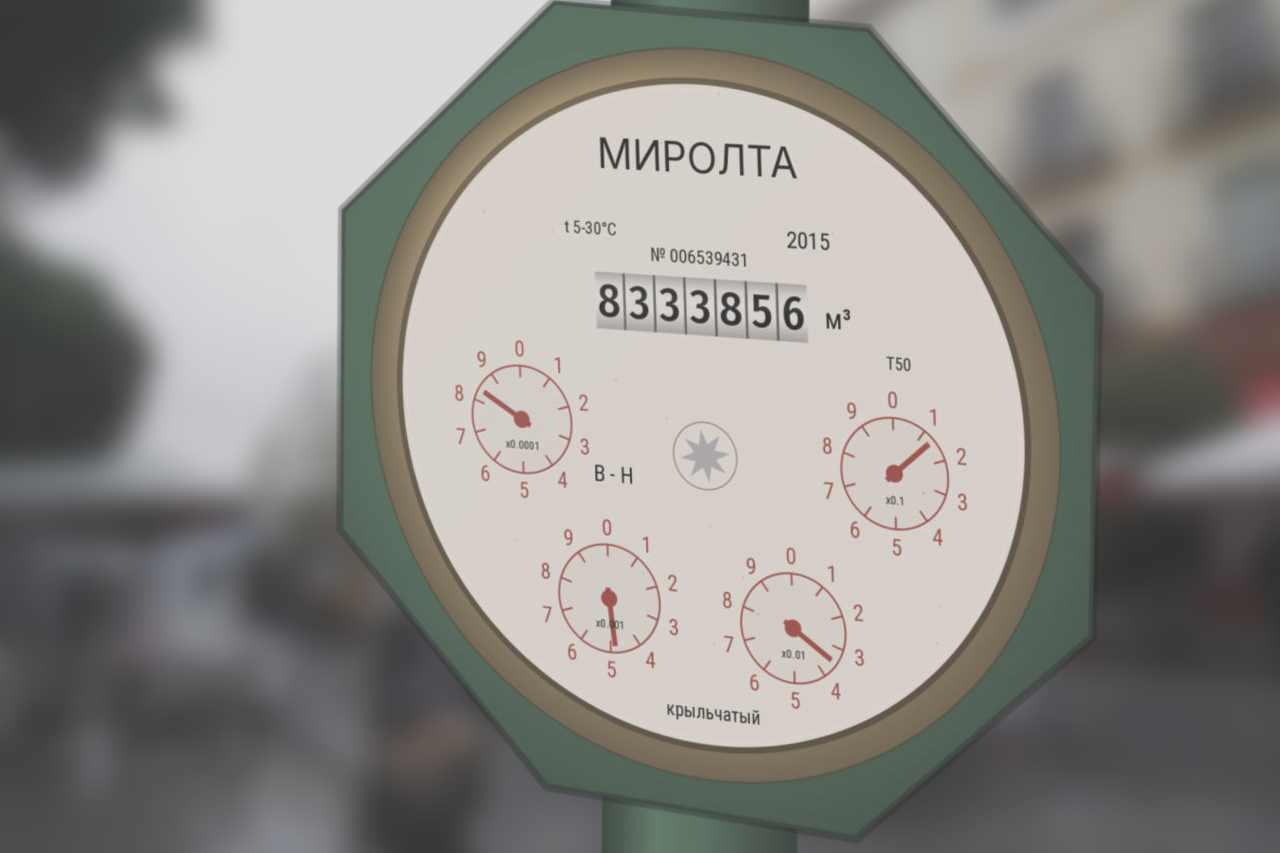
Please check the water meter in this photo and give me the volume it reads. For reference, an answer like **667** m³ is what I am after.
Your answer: **8333856.1348** m³
